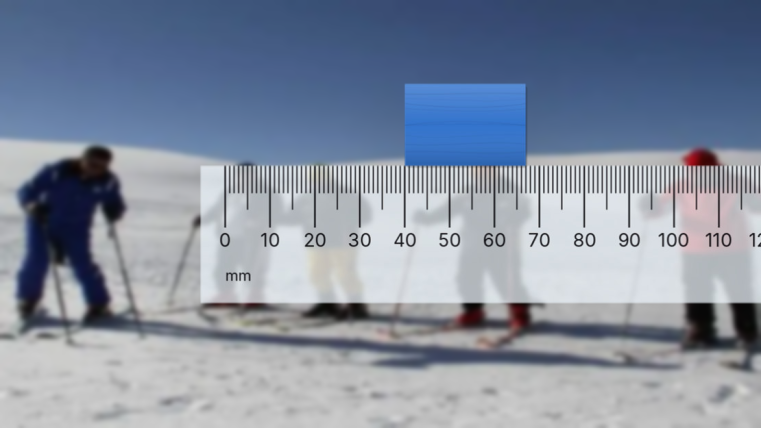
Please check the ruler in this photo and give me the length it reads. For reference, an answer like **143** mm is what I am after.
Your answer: **27** mm
